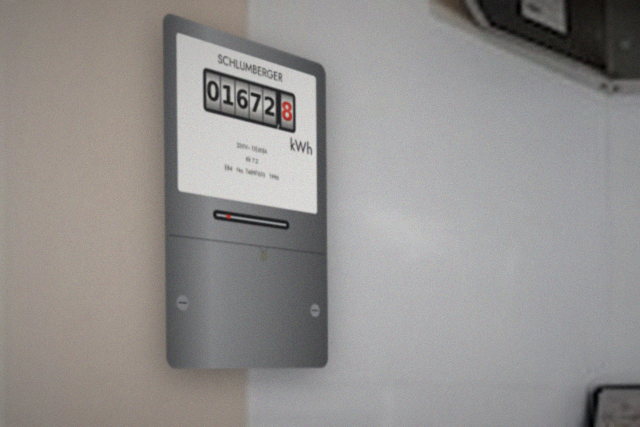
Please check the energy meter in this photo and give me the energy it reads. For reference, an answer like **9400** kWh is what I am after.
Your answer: **1672.8** kWh
